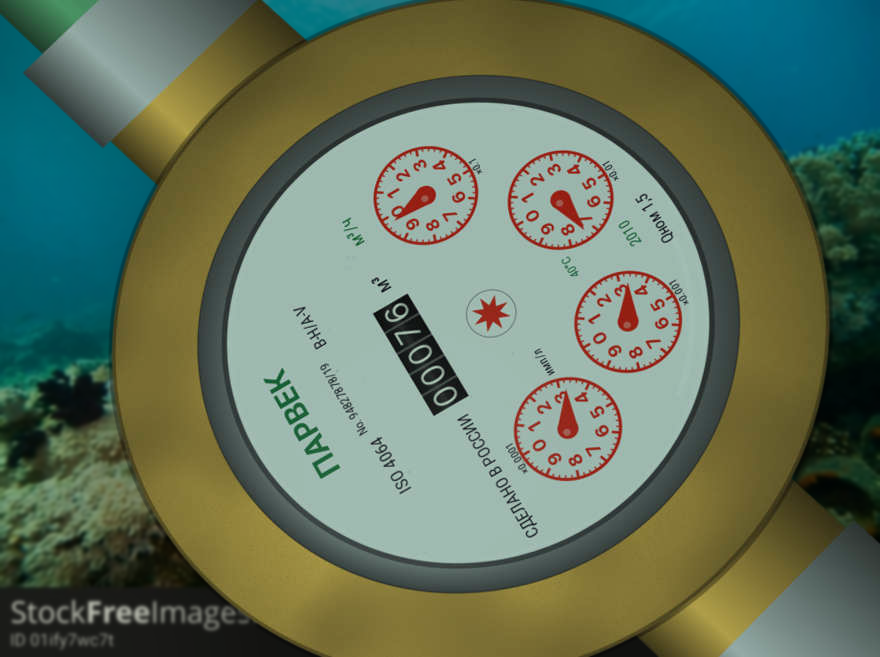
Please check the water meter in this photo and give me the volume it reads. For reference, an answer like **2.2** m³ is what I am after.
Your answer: **75.9733** m³
